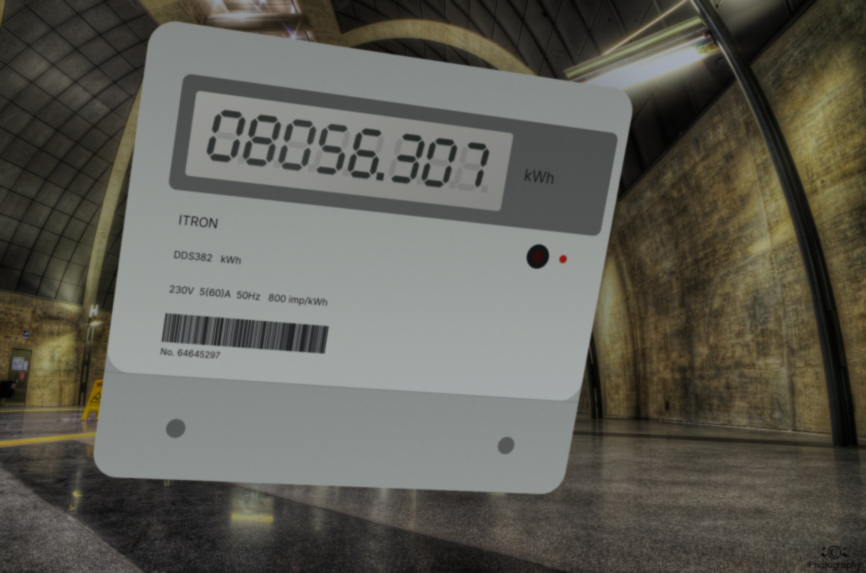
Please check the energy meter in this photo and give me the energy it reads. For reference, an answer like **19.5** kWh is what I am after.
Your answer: **8056.307** kWh
